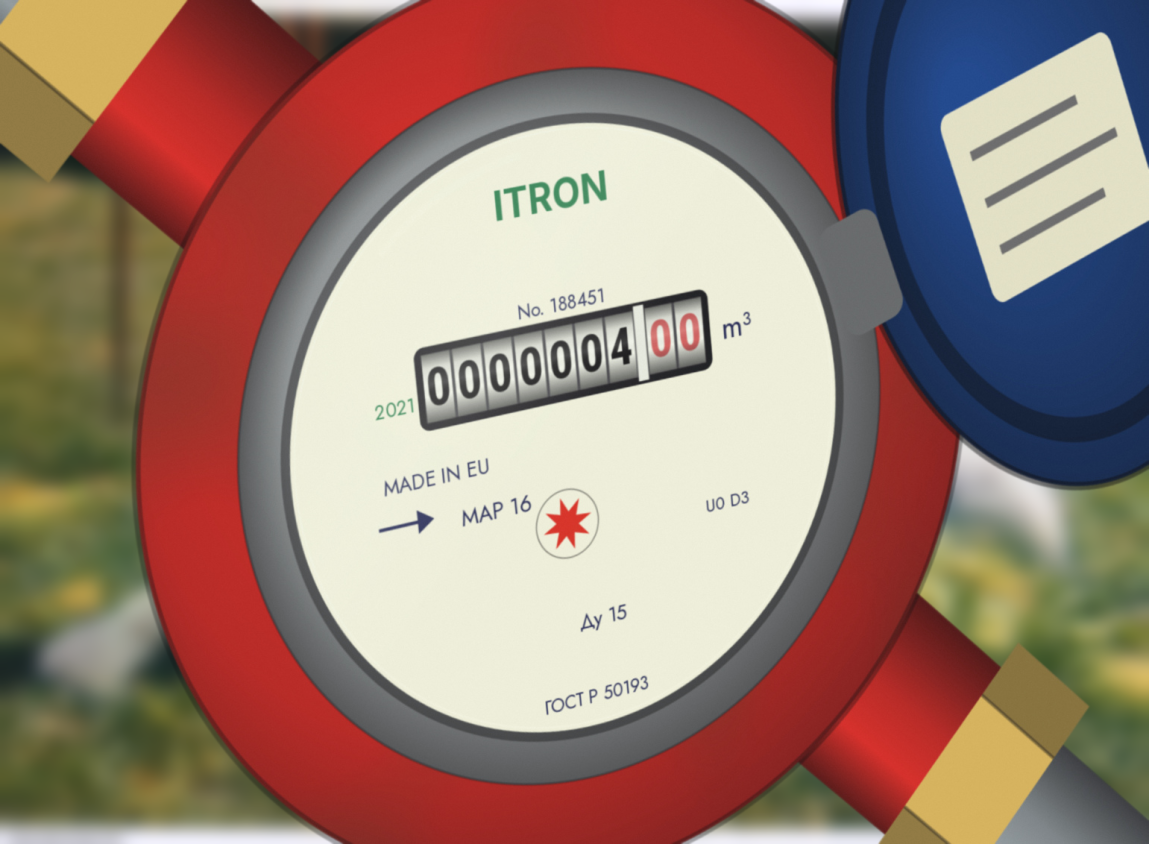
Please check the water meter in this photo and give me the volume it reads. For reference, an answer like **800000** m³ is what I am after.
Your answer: **4.00** m³
